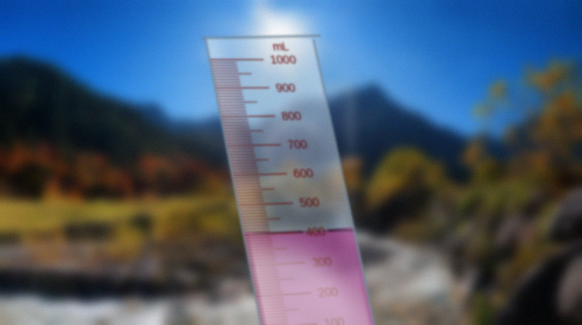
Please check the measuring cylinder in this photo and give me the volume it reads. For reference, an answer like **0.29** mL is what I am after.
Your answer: **400** mL
